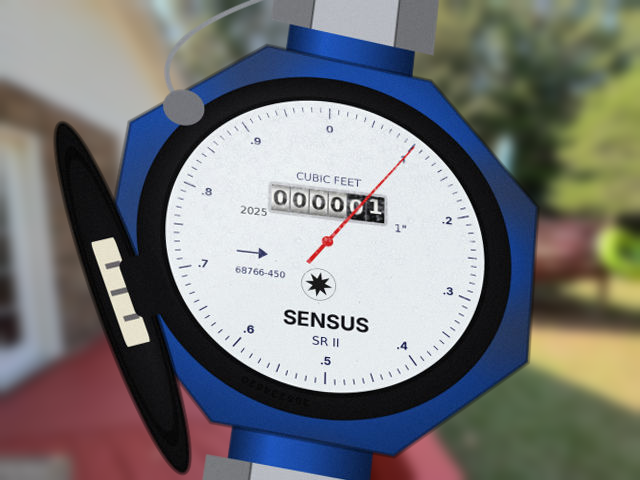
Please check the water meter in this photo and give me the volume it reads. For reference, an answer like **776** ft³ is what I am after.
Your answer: **1.10** ft³
